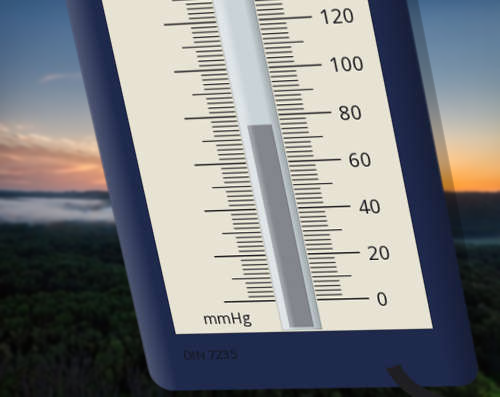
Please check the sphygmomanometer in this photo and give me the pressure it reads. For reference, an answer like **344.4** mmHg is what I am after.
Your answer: **76** mmHg
